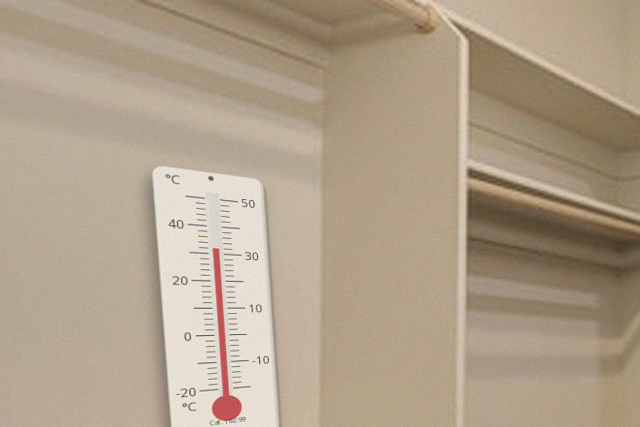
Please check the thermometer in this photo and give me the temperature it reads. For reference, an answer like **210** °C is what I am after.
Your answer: **32** °C
